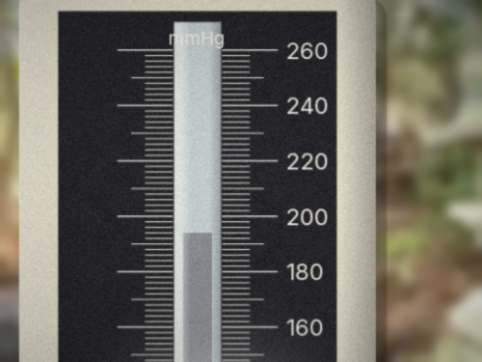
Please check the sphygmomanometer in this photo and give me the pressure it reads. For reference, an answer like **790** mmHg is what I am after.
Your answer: **194** mmHg
